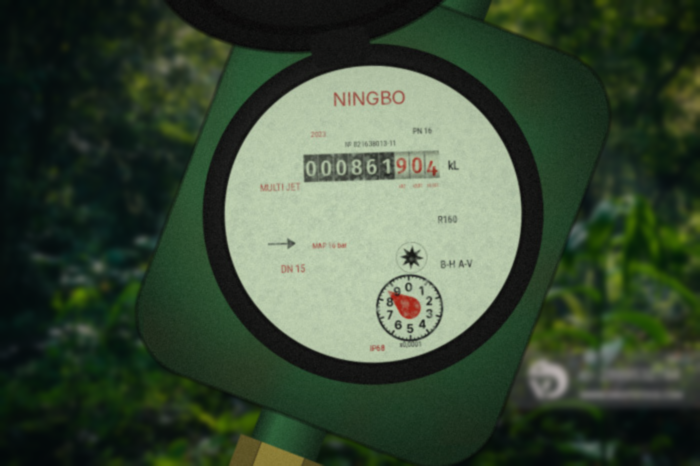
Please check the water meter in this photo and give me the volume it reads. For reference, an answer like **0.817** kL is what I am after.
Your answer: **861.9038** kL
